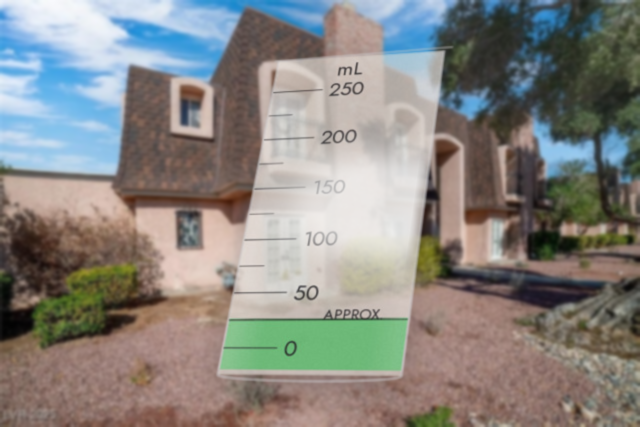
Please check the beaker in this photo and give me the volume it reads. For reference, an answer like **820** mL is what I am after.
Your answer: **25** mL
